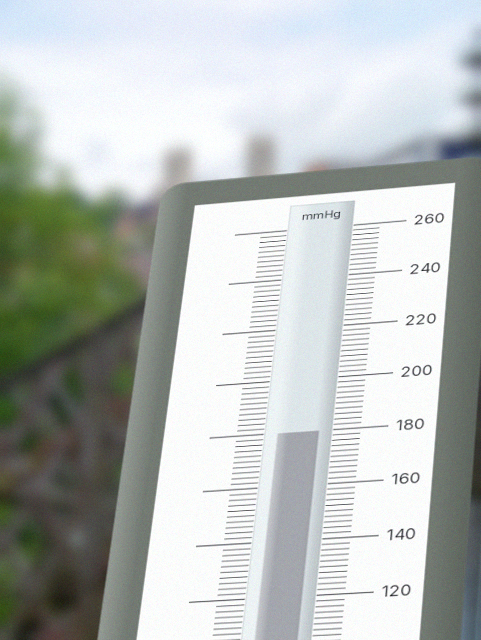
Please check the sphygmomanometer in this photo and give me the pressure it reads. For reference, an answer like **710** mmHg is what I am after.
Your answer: **180** mmHg
